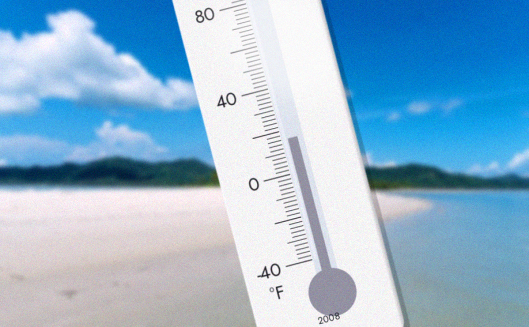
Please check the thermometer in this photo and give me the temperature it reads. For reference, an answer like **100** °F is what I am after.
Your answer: **16** °F
